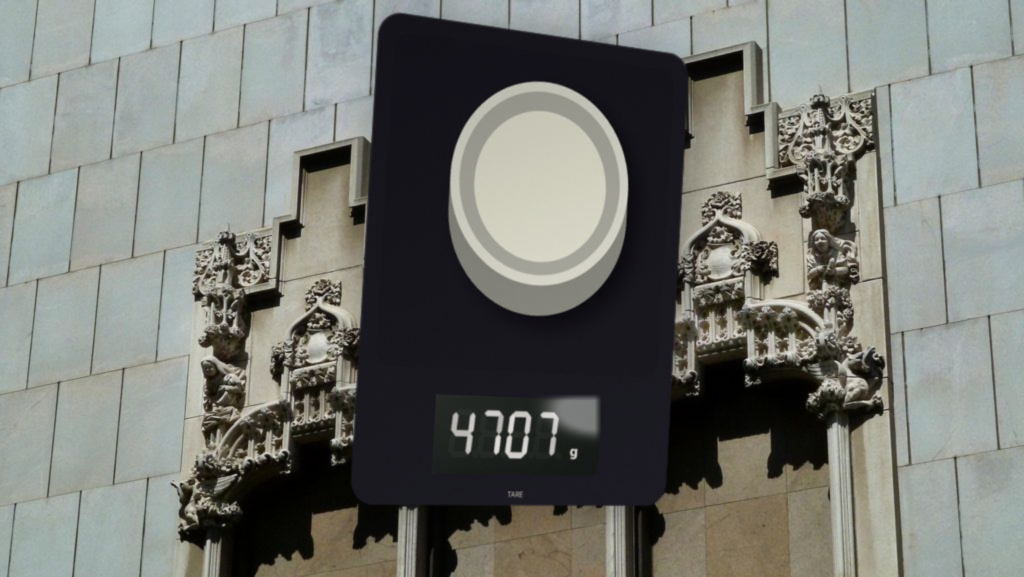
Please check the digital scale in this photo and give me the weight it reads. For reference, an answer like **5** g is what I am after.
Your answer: **4707** g
